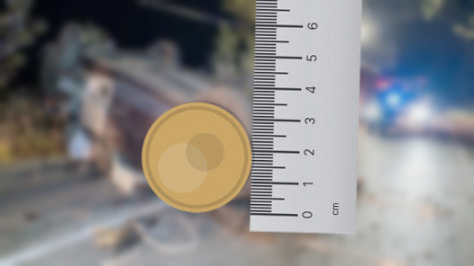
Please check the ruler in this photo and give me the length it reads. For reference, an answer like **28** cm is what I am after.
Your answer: **3.5** cm
